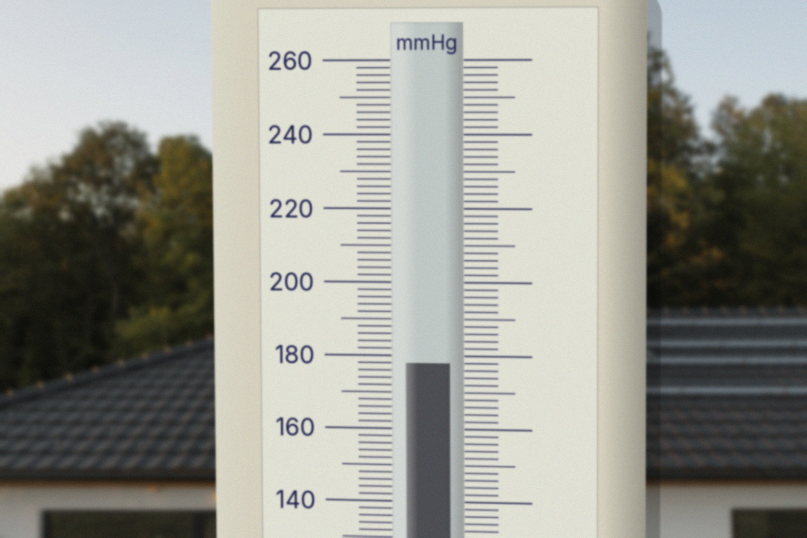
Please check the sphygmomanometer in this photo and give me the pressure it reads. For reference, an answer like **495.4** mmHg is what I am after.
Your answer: **178** mmHg
